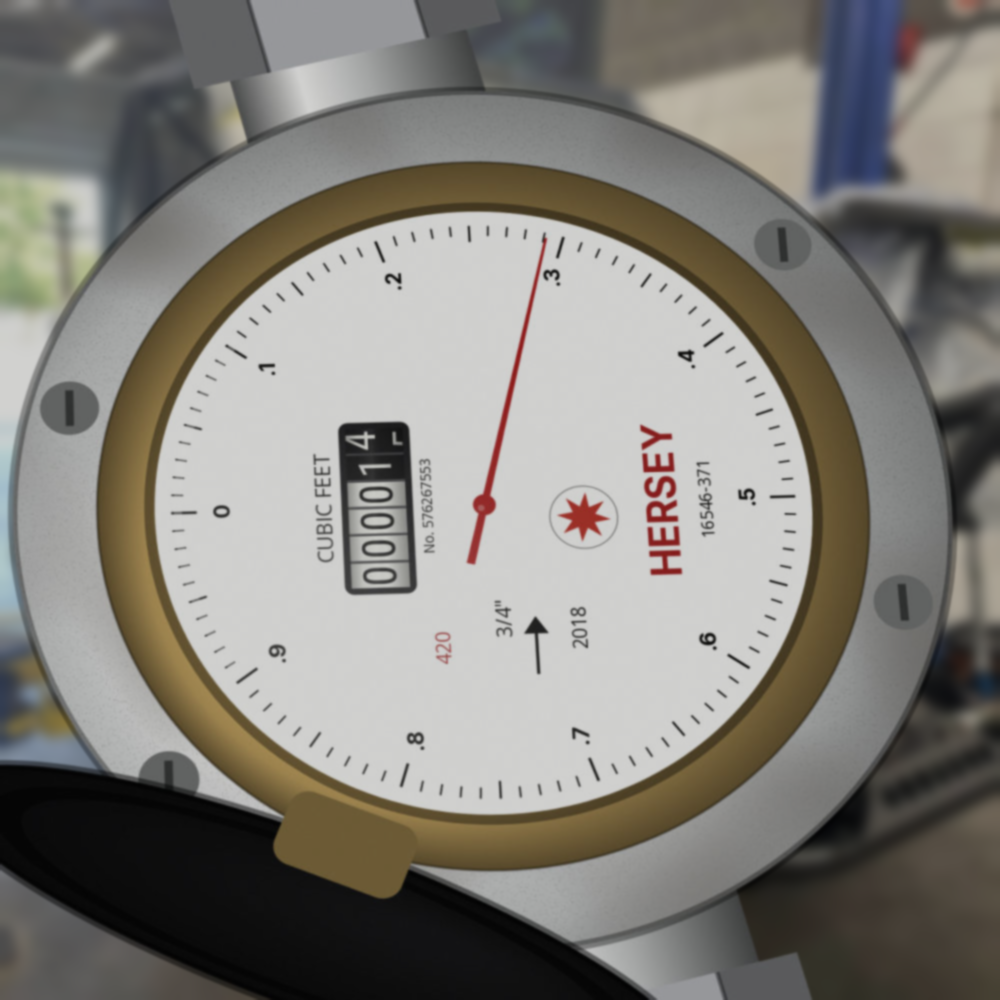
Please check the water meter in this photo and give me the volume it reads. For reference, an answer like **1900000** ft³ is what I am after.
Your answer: **14.29** ft³
